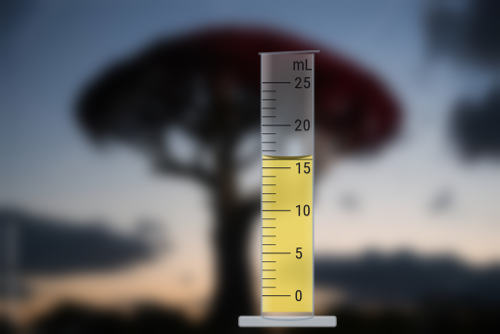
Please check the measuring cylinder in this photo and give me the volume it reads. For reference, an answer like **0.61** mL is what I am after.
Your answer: **16** mL
